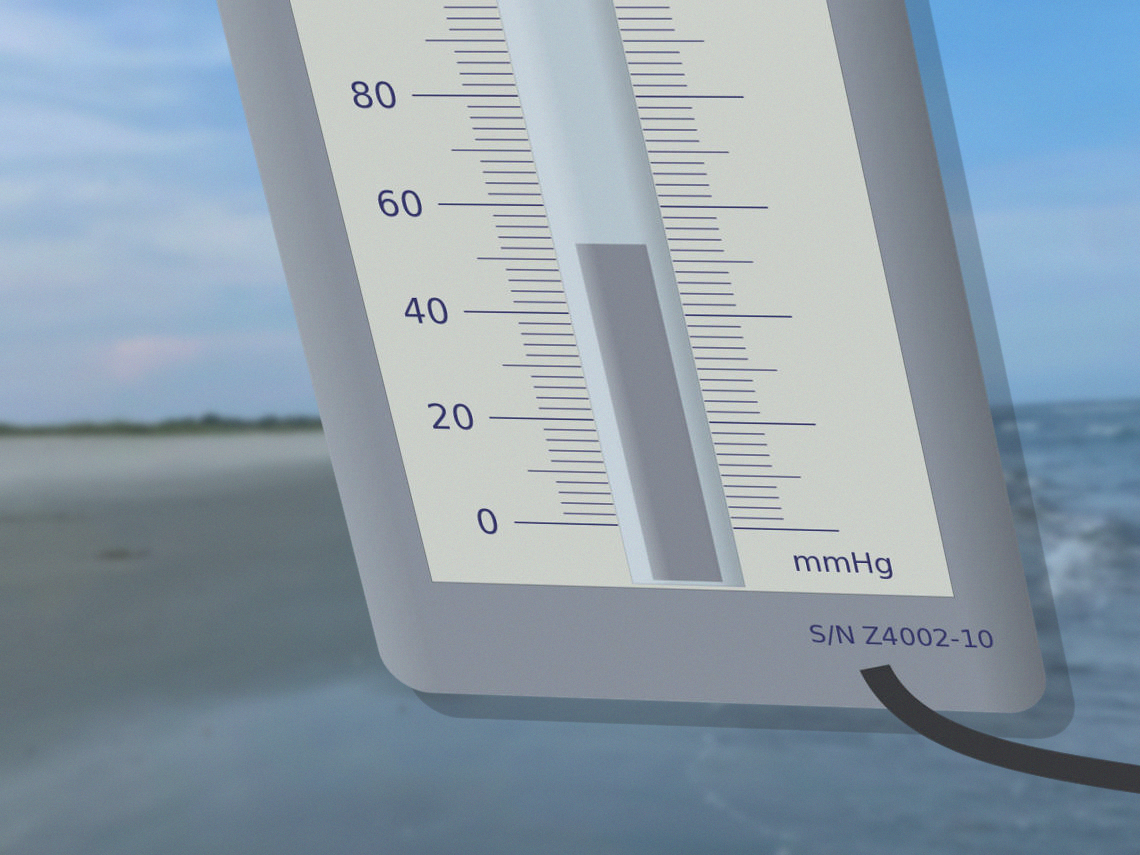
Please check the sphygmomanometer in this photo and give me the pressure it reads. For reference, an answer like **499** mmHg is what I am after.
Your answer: **53** mmHg
